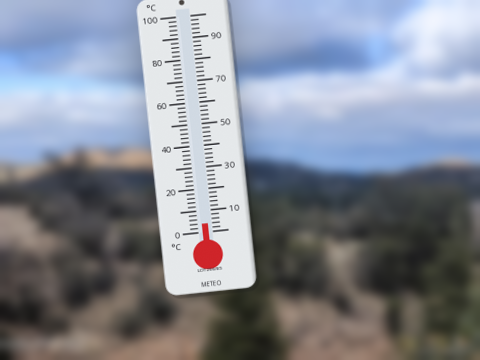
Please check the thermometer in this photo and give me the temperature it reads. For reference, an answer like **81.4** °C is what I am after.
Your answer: **4** °C
